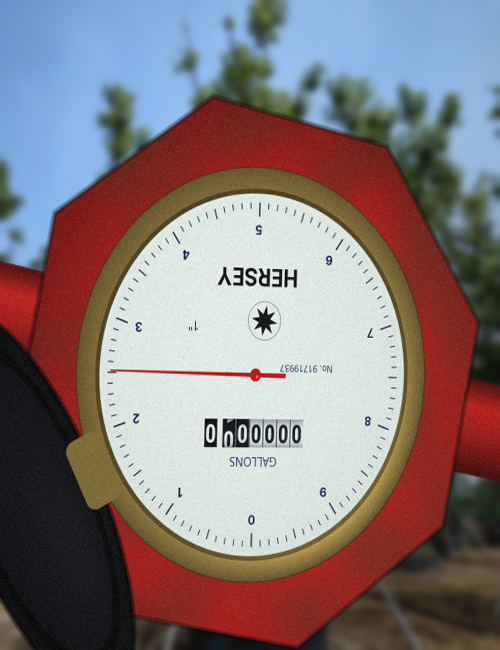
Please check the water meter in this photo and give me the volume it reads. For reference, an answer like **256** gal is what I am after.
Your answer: **2.5** gal
